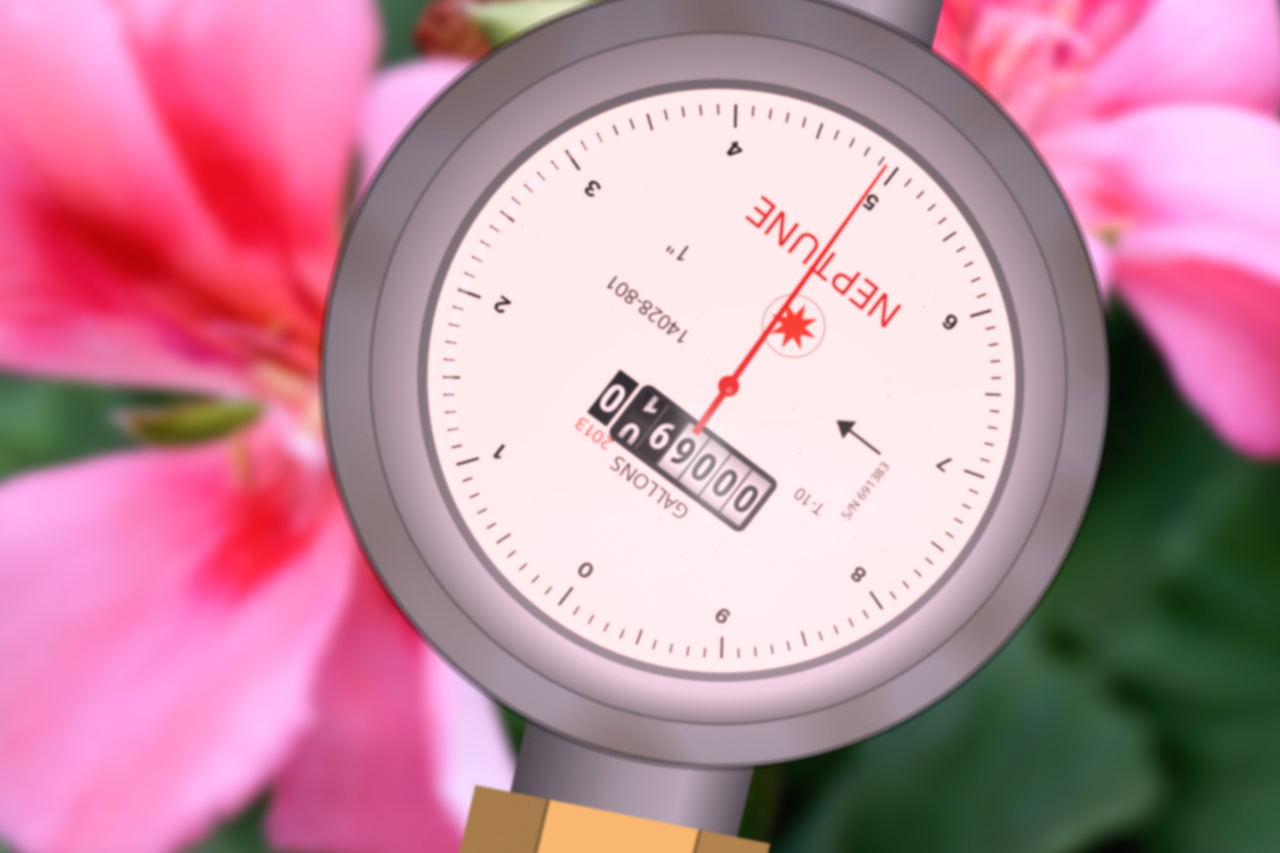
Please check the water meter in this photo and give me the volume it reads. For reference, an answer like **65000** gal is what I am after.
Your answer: **6904.9** gal
